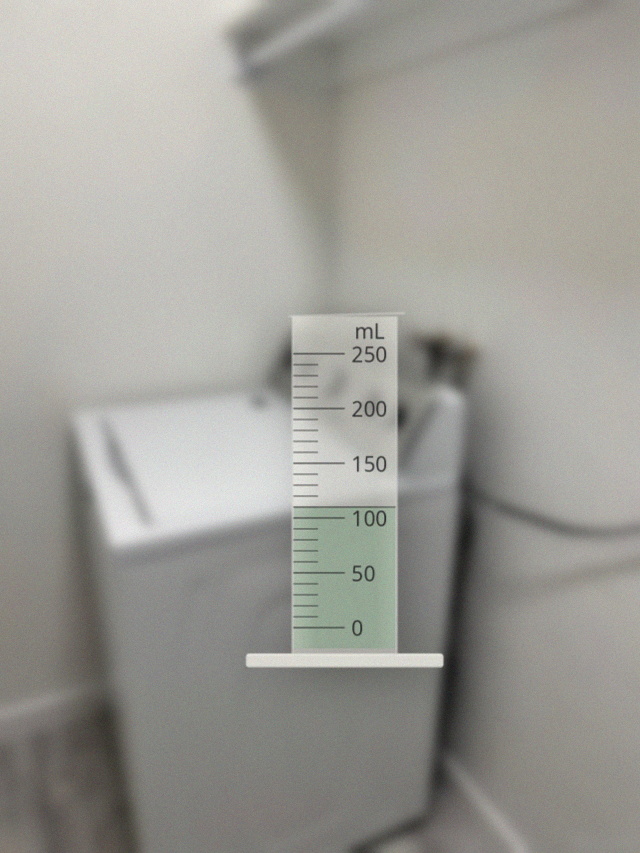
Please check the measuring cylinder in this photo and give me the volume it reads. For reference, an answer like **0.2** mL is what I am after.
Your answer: **110** mL
